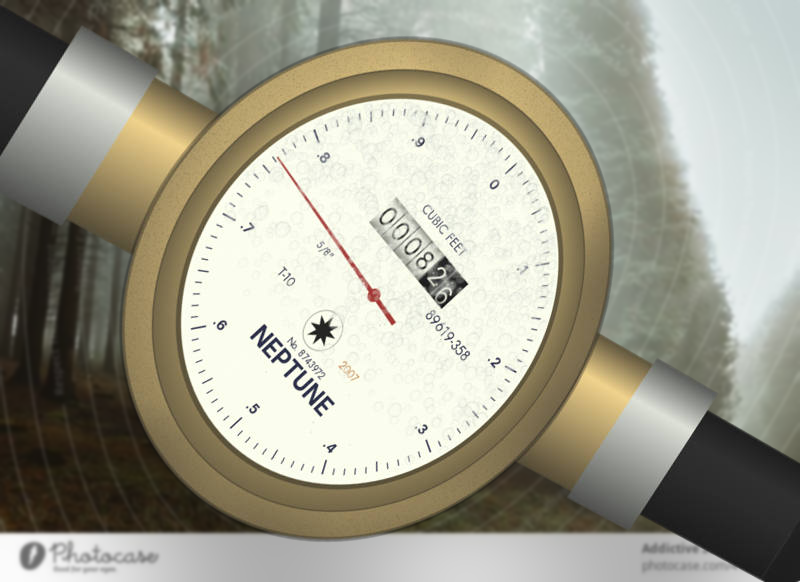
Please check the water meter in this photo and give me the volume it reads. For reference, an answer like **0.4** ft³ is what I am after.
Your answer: **825.76** ft³
